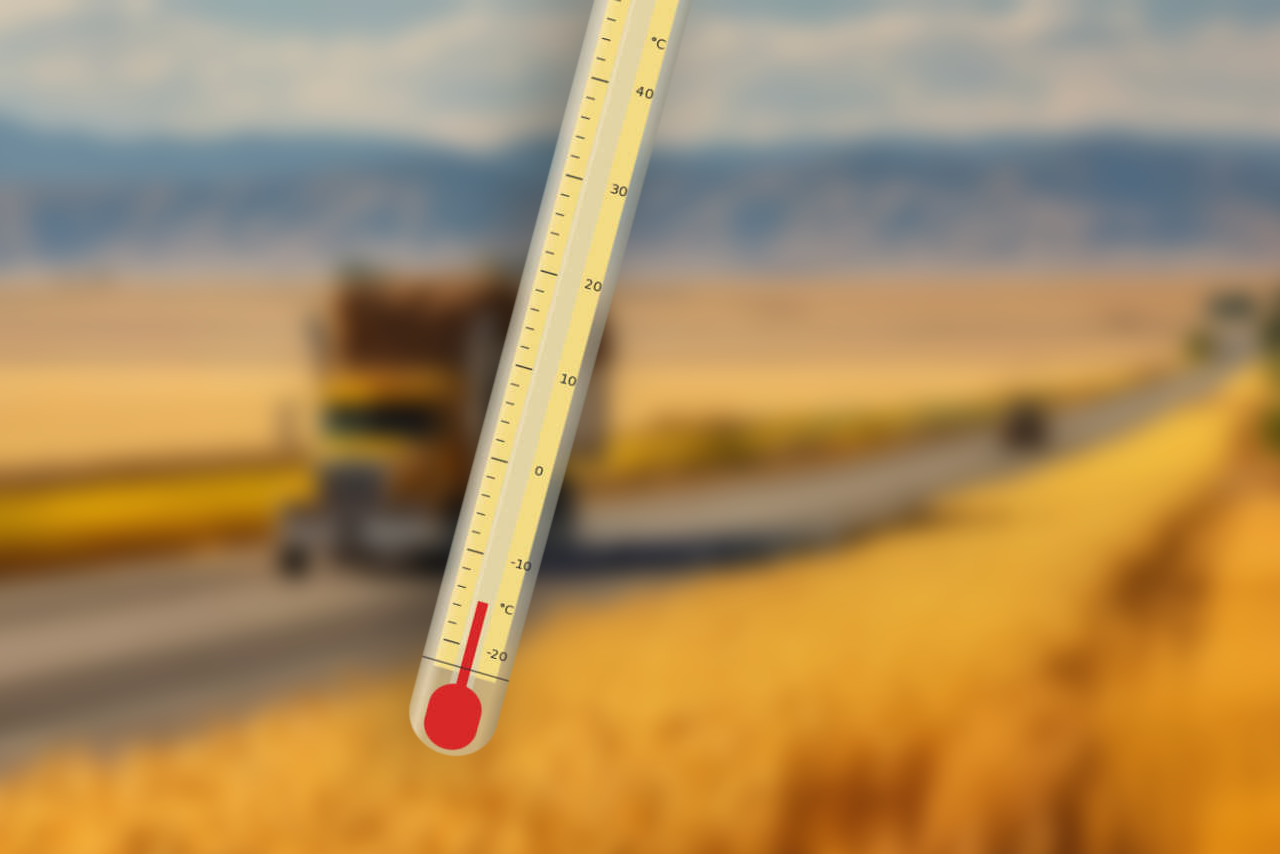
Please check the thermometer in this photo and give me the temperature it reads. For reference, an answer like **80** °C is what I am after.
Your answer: **-15** °C
